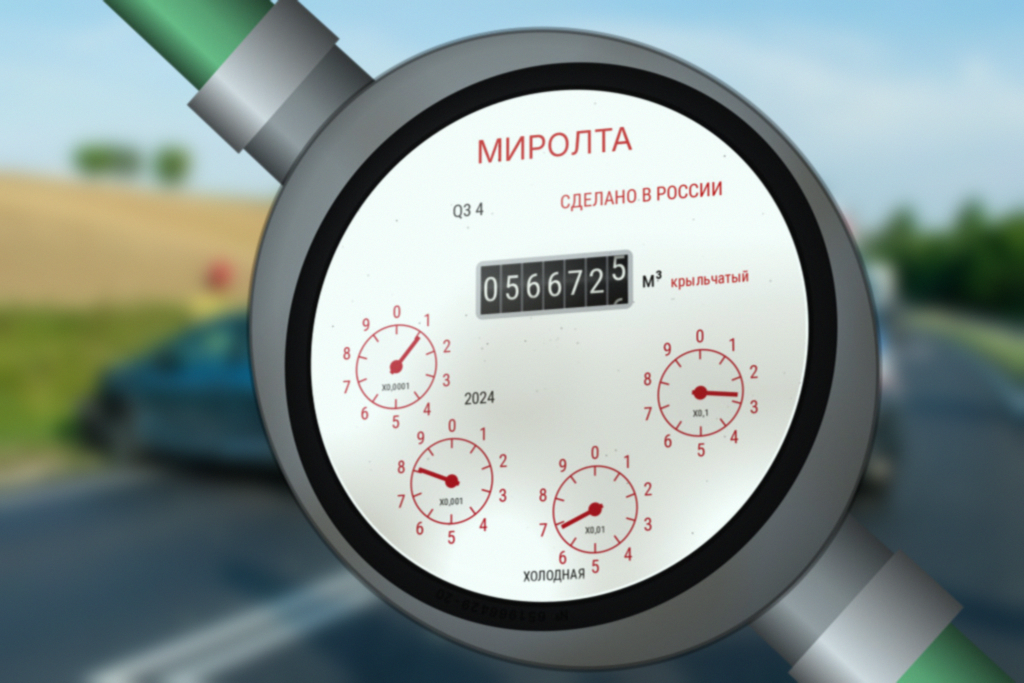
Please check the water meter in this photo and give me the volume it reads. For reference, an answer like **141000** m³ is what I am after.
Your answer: **566725.2681** m³
